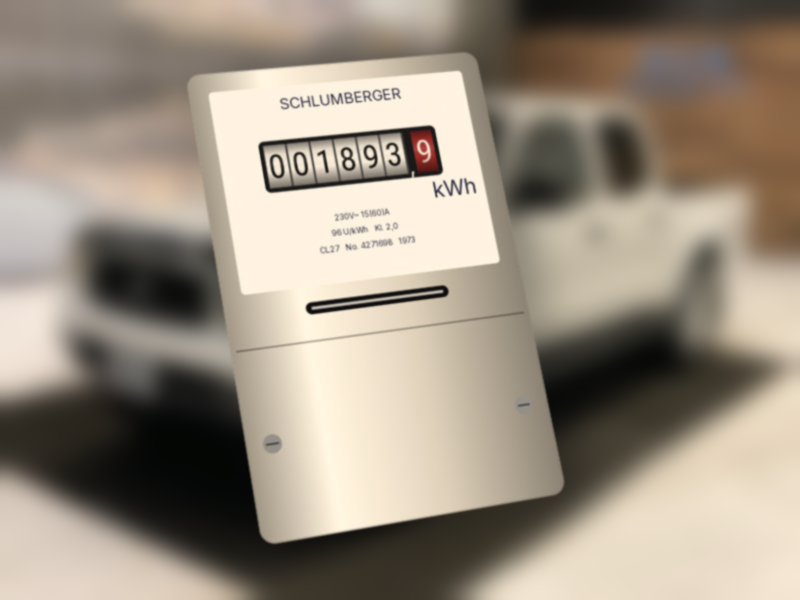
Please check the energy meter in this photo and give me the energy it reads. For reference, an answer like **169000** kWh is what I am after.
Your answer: **1893.9** kWh
